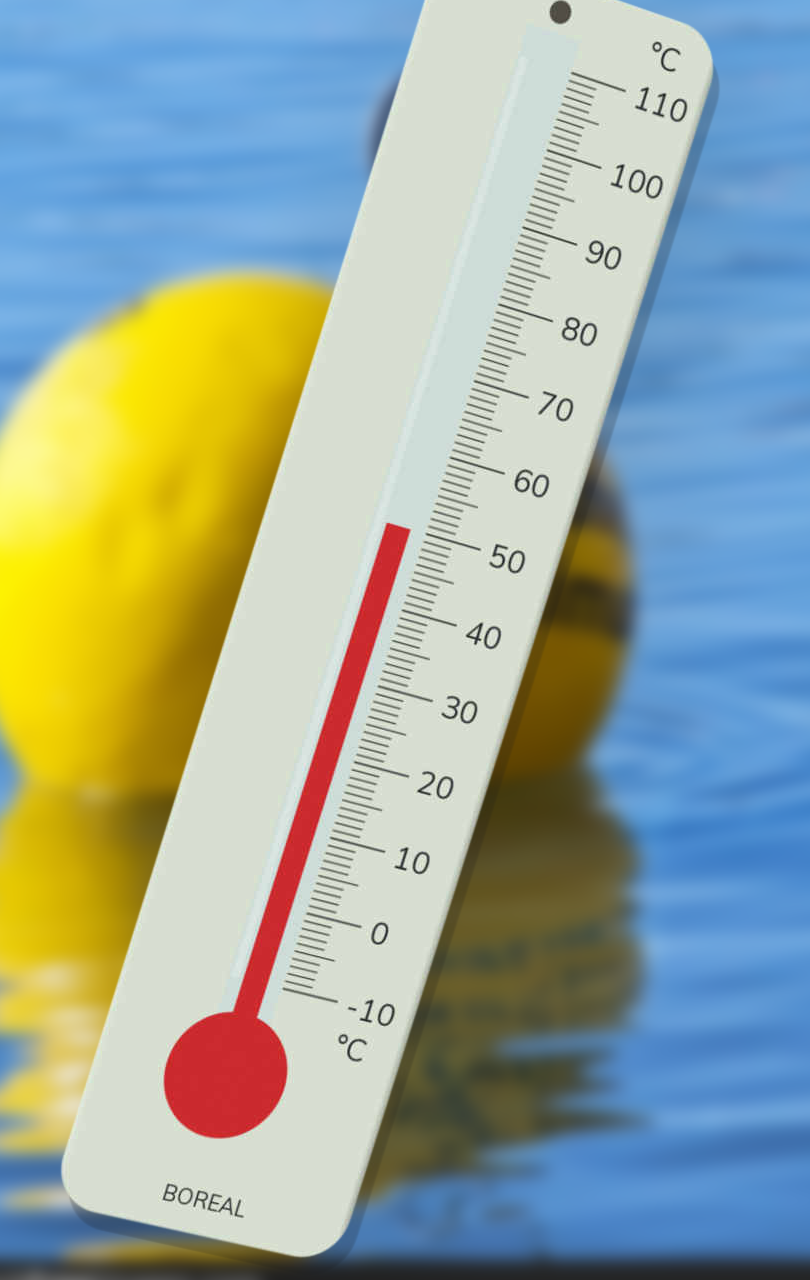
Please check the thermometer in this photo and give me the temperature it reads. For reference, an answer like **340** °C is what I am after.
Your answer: **50** °C
